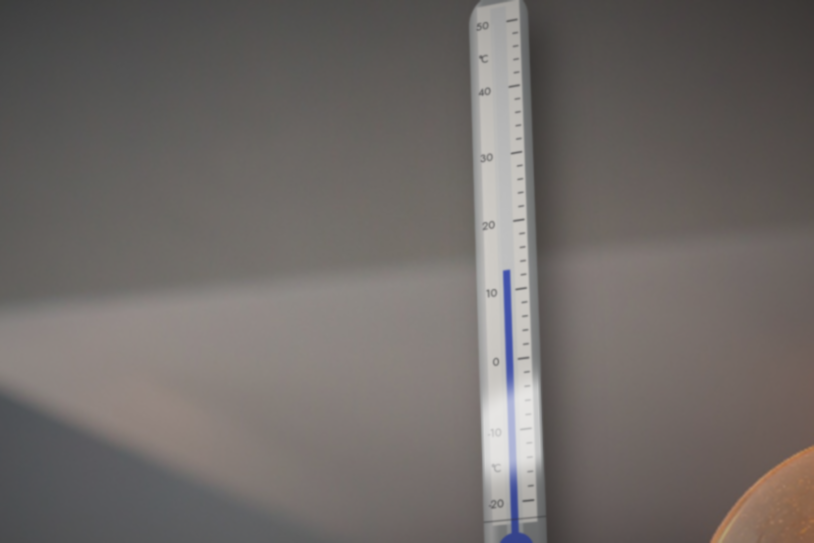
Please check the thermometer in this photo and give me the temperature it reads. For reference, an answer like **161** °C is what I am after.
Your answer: **13** °C
